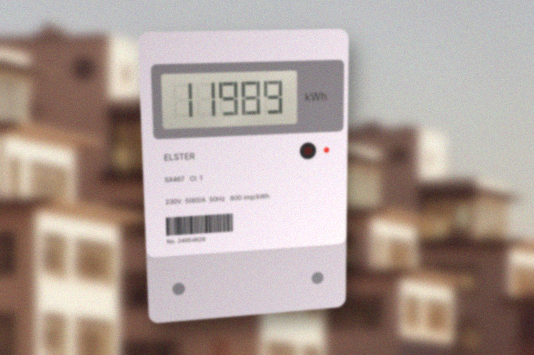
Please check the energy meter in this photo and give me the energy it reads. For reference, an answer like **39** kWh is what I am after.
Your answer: **11989** kWh
